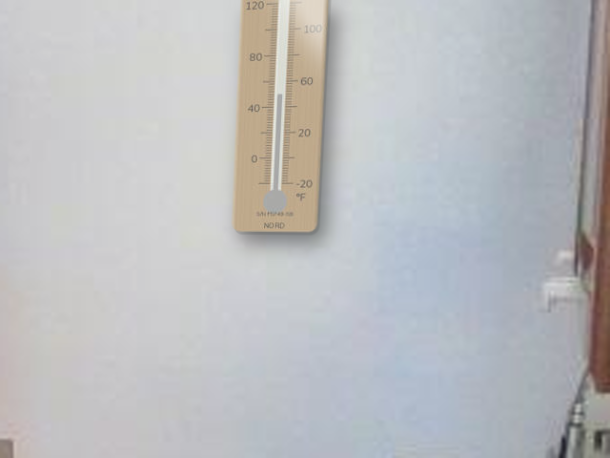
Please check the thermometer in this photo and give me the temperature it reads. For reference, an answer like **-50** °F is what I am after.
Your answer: **50** °F
